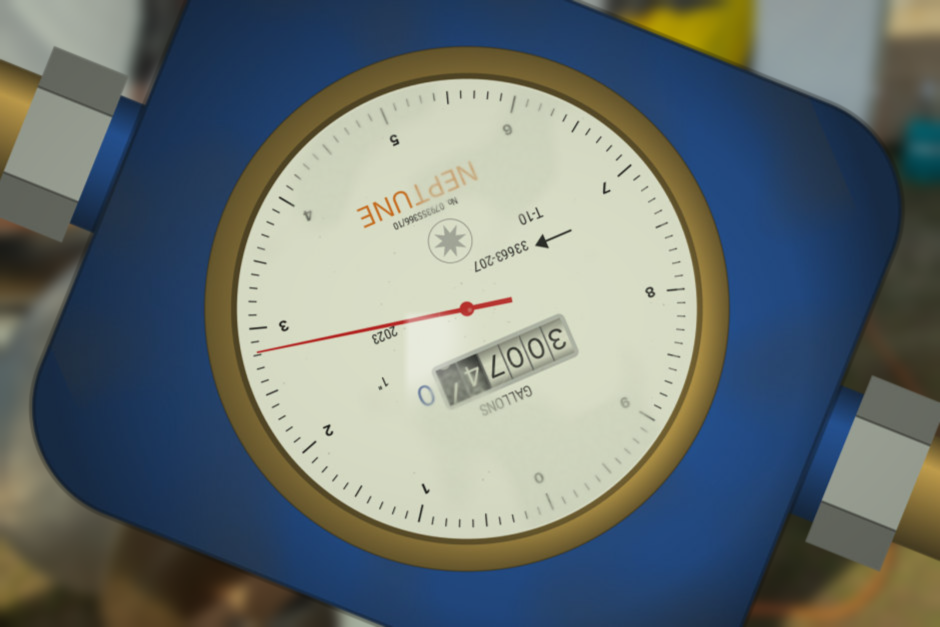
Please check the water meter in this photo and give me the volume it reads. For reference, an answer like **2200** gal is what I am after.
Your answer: **3007472.8** gal
